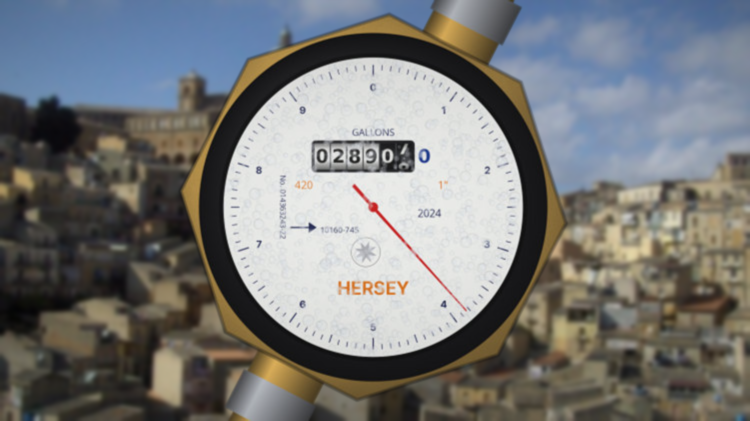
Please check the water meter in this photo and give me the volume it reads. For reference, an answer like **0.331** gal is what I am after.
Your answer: **289073.8** gal
